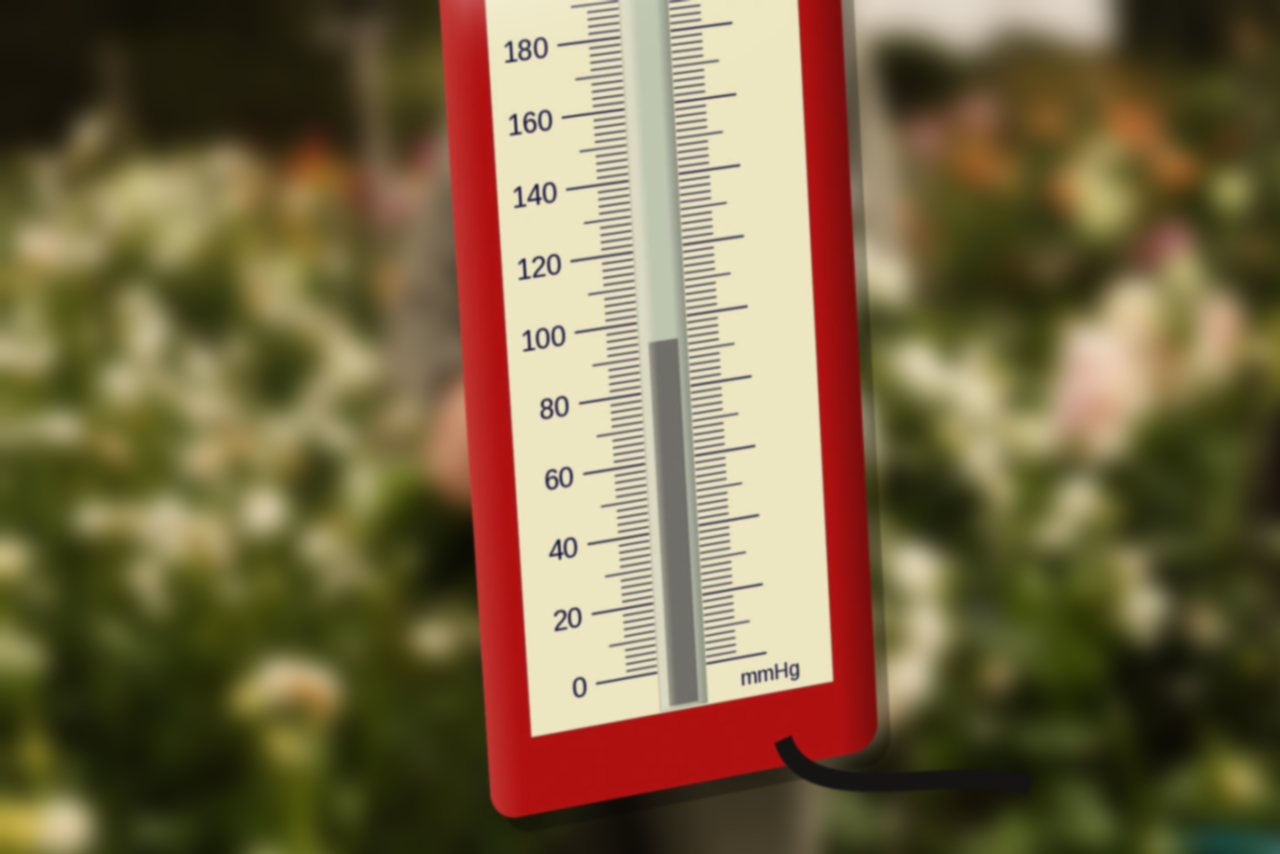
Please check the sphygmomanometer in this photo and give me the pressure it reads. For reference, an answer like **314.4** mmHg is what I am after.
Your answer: **94** mmHg
